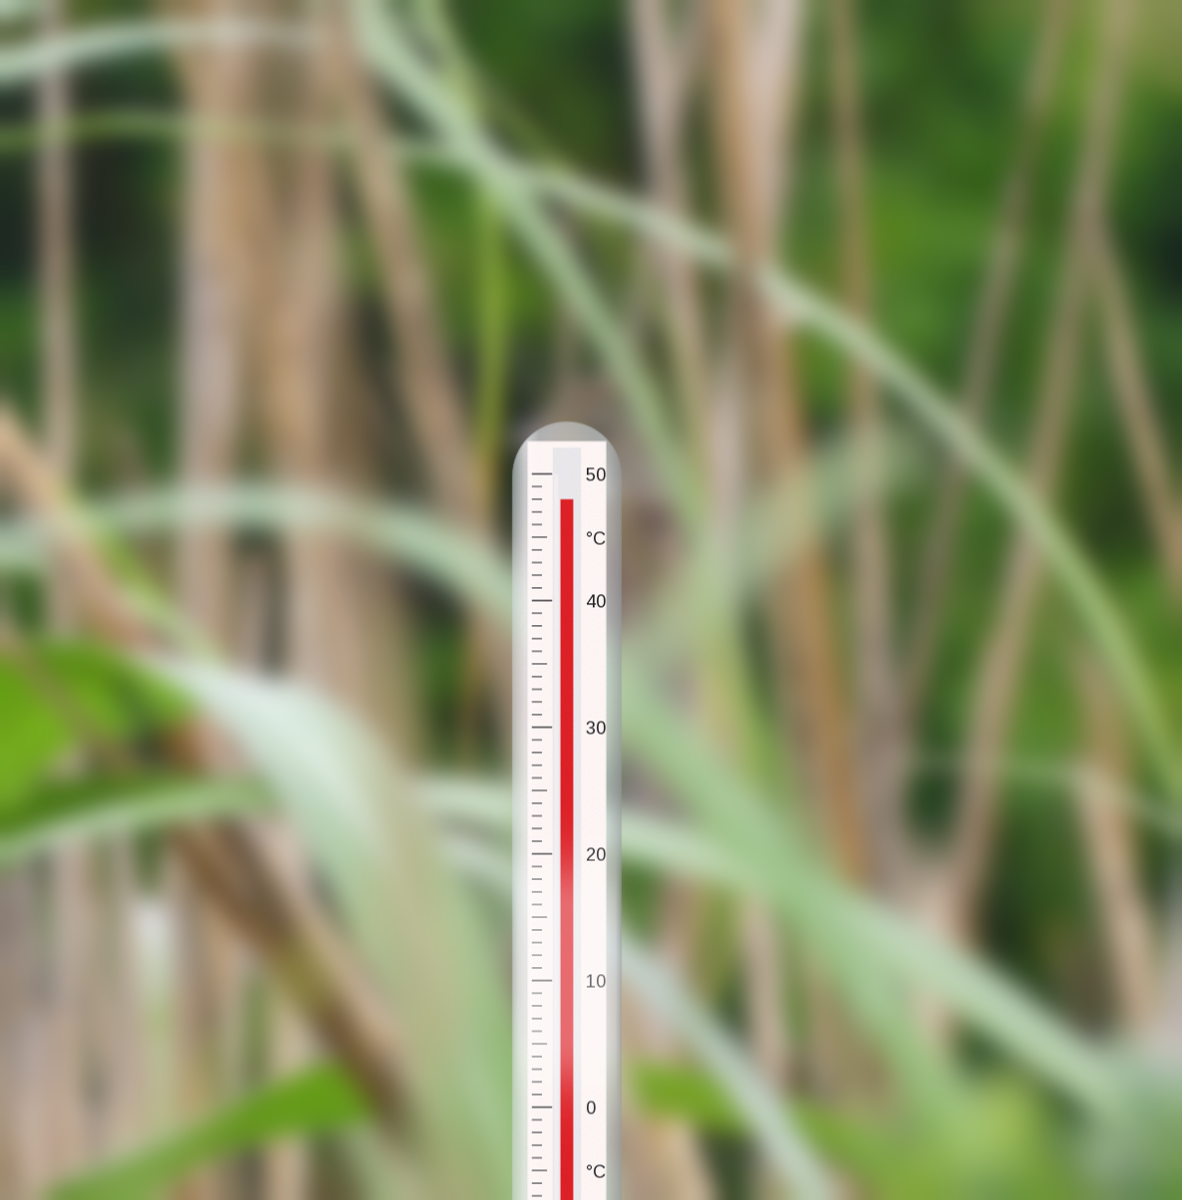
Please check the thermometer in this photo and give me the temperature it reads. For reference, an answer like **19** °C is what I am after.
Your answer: **48** °C
